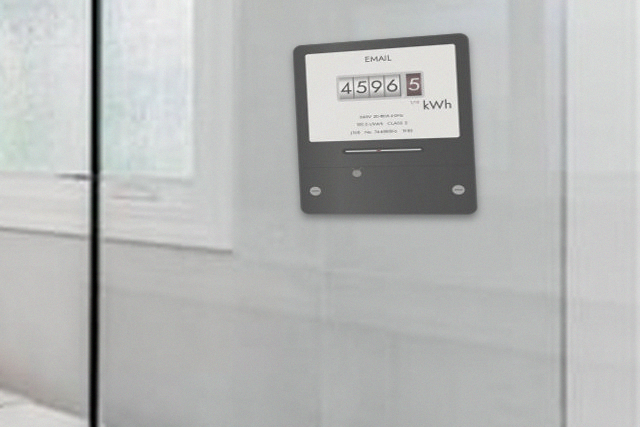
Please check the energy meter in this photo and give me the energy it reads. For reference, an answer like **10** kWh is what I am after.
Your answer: **4596.5** kWh
